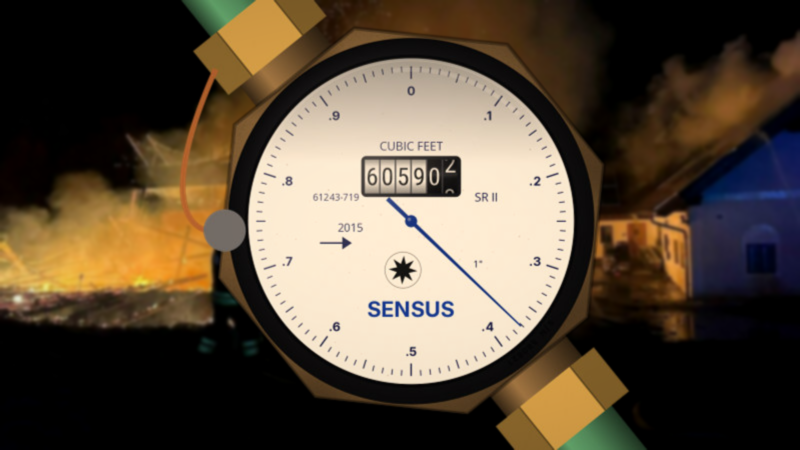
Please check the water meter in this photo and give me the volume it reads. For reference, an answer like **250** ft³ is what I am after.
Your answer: **605902.37** ft³
